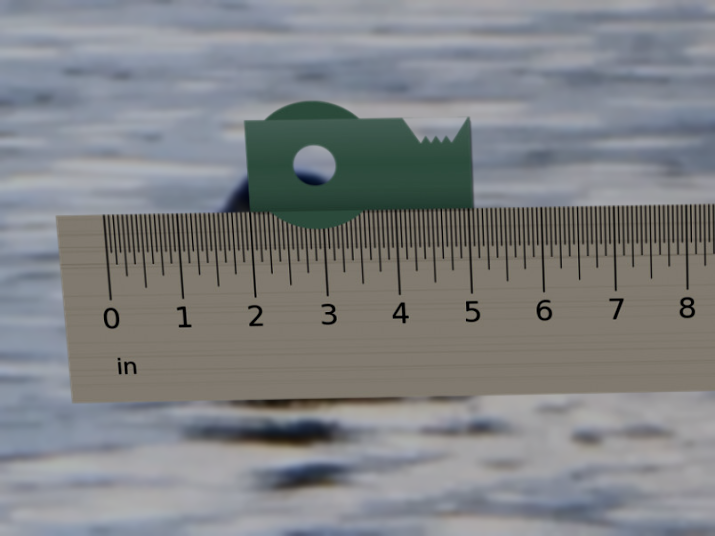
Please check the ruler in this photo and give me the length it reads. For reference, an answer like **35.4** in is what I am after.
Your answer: **3.0625** in
